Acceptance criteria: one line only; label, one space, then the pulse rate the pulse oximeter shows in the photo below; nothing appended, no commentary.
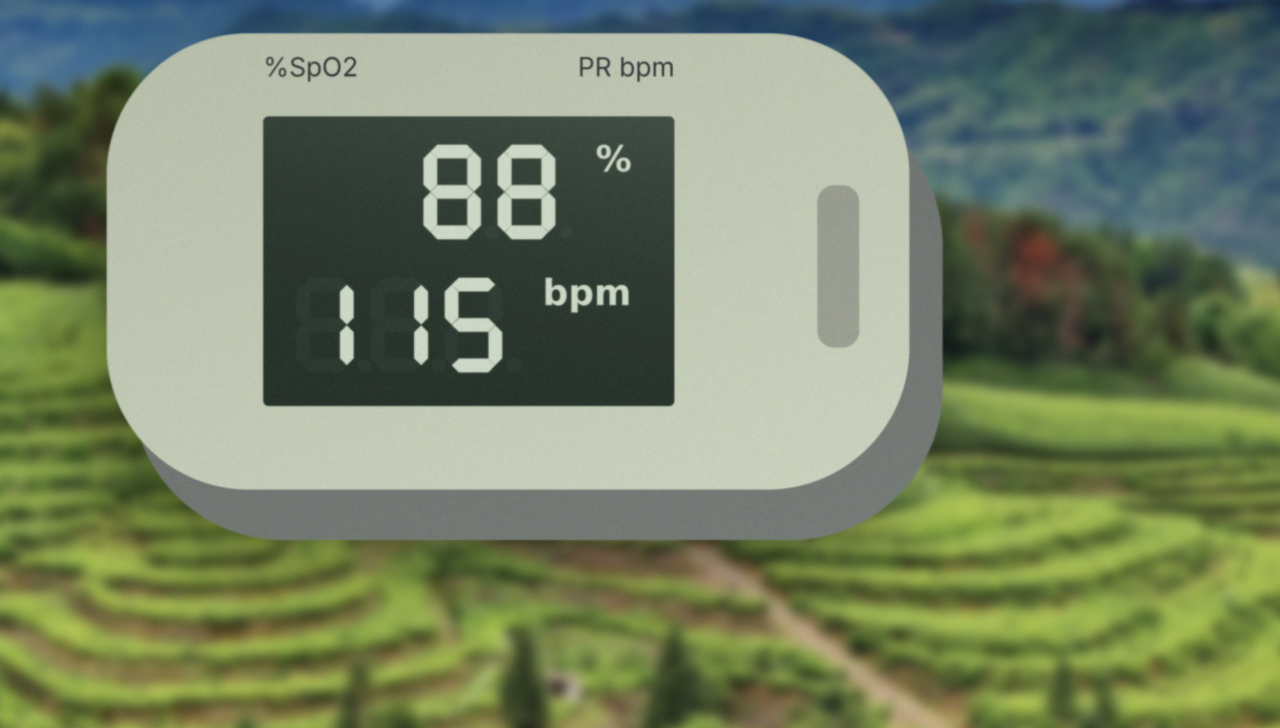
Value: 115 bpm
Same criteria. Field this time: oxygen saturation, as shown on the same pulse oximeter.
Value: 88 %
